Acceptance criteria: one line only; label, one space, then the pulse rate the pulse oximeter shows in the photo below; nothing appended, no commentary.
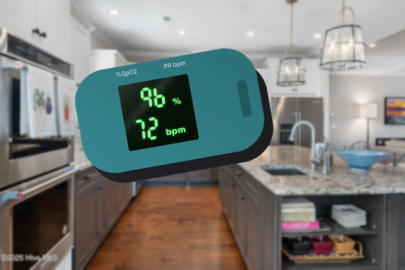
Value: 72 bpm
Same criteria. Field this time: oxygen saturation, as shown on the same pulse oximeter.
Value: 96 %
